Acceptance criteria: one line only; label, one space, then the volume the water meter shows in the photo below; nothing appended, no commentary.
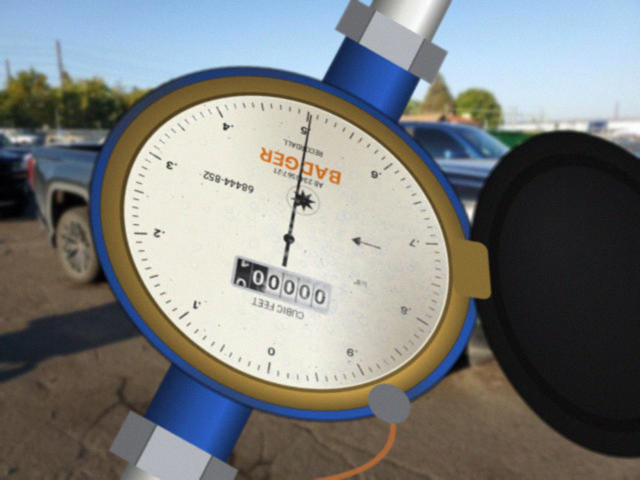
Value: 0.50 ft³
